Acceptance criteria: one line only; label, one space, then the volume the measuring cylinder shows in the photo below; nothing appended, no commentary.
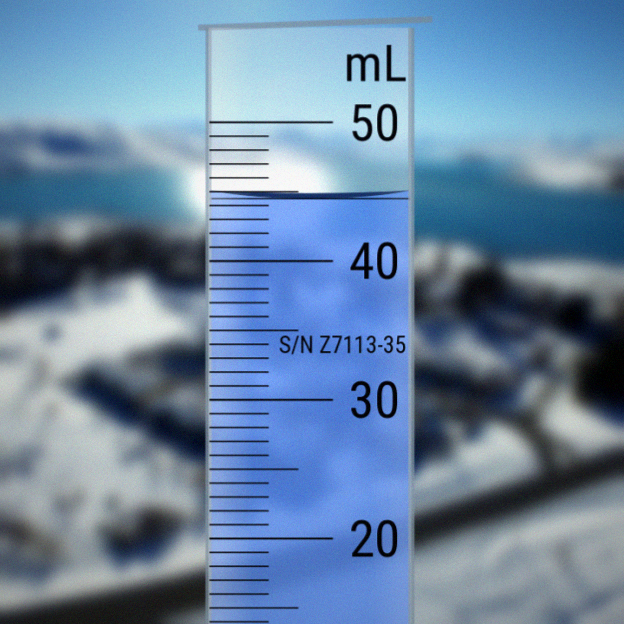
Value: 44.5 mL
